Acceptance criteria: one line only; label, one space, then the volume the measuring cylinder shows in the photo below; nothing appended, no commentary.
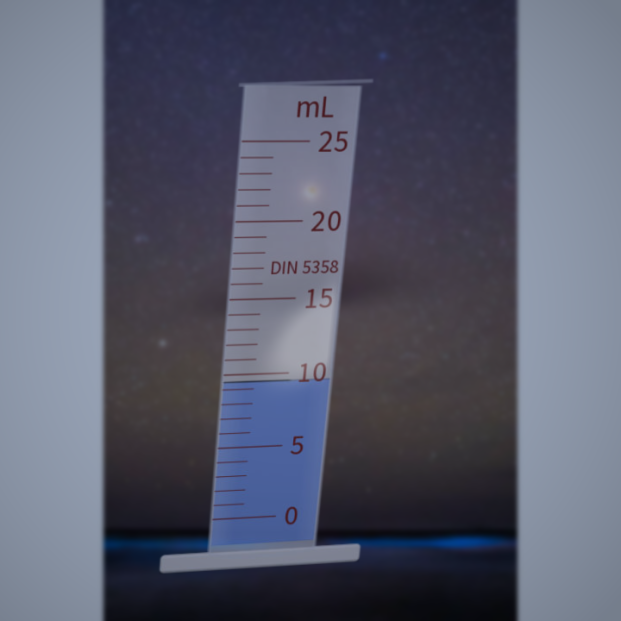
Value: 9.5 mL
